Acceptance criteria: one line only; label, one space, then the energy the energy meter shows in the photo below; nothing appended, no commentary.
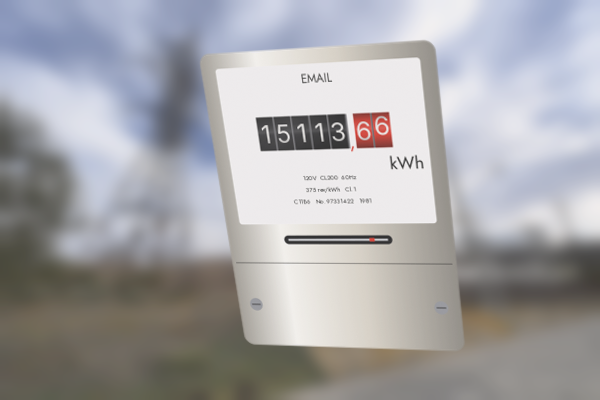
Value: 15113.66 kWh
